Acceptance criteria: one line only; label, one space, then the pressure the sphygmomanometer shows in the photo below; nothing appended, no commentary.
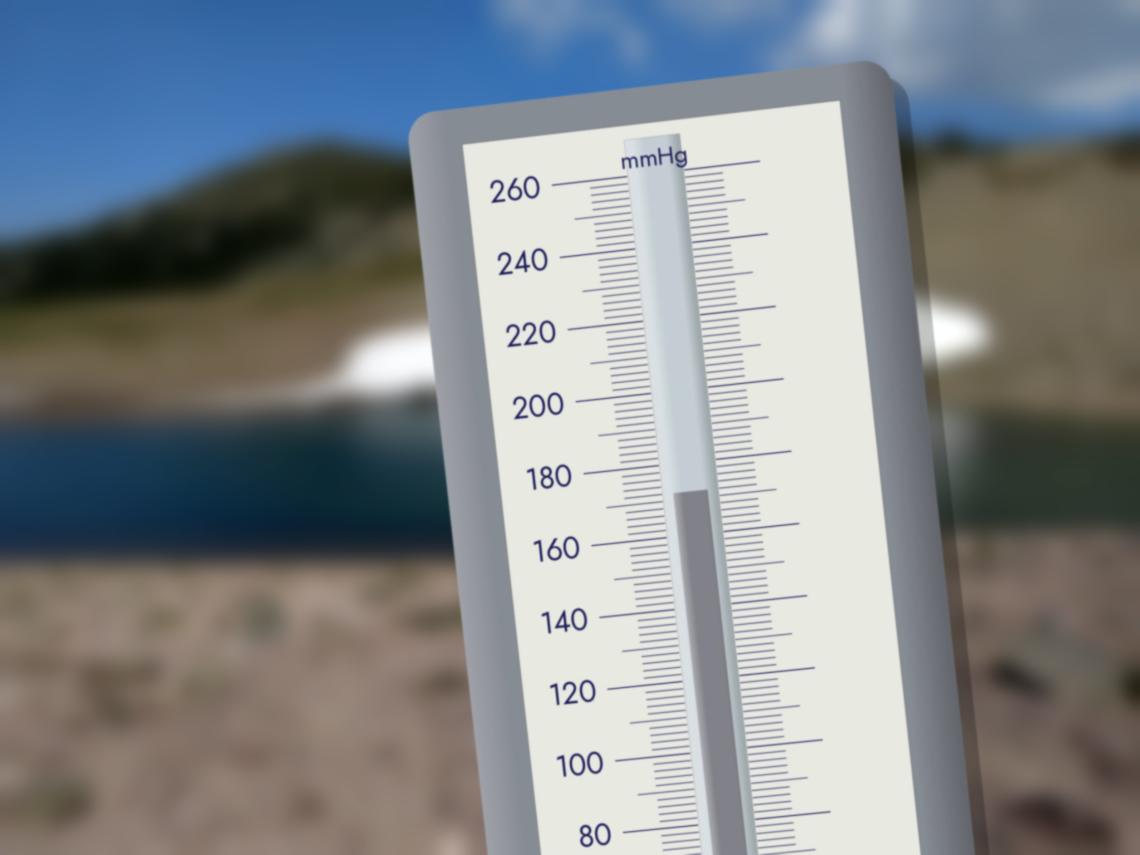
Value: 172 mmHg
